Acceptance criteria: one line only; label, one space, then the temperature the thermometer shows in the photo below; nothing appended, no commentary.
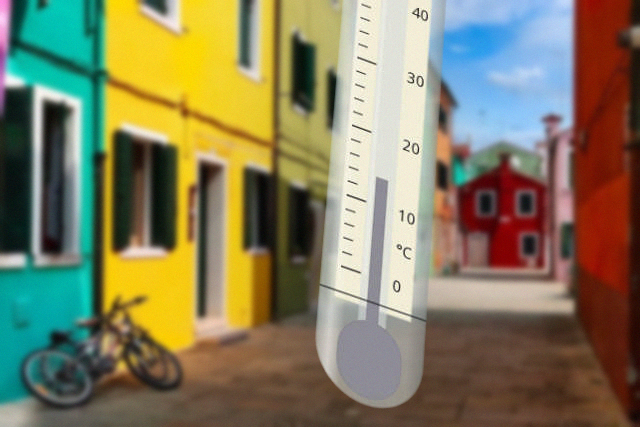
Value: 14 °C
